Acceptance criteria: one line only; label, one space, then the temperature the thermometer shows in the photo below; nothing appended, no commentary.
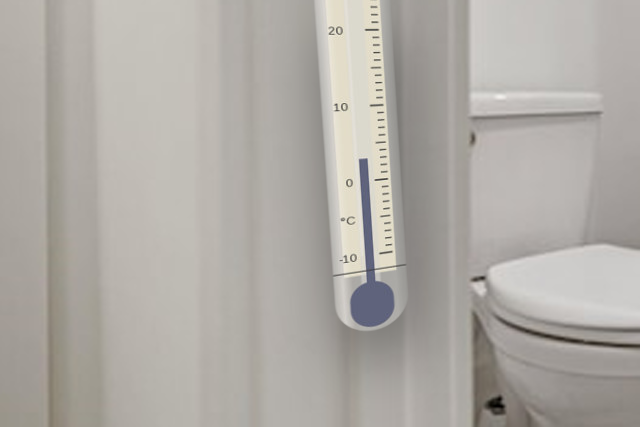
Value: 3 °C
